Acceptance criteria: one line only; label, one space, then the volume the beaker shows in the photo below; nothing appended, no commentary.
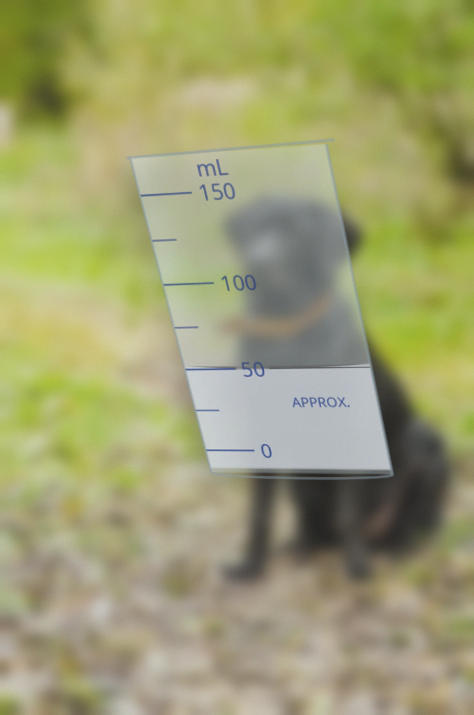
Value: 50 mL
